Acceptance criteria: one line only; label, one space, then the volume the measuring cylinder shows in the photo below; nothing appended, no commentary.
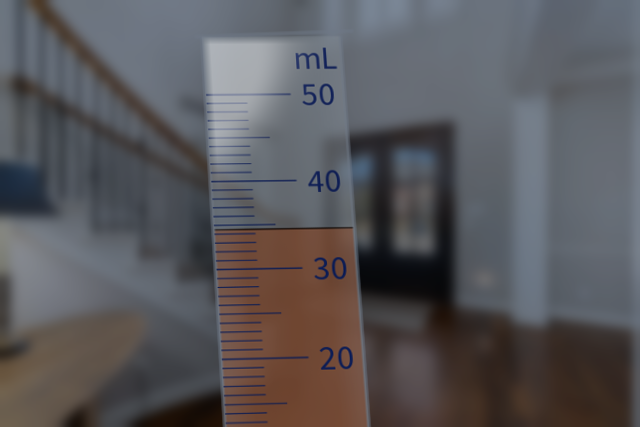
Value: 34.5 mL
